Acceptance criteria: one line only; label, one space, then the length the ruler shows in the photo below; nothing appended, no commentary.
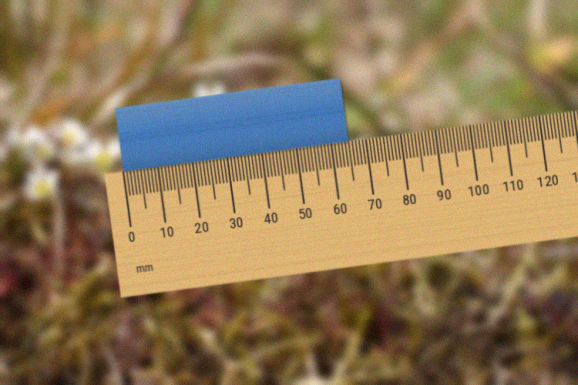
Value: 65 mm
